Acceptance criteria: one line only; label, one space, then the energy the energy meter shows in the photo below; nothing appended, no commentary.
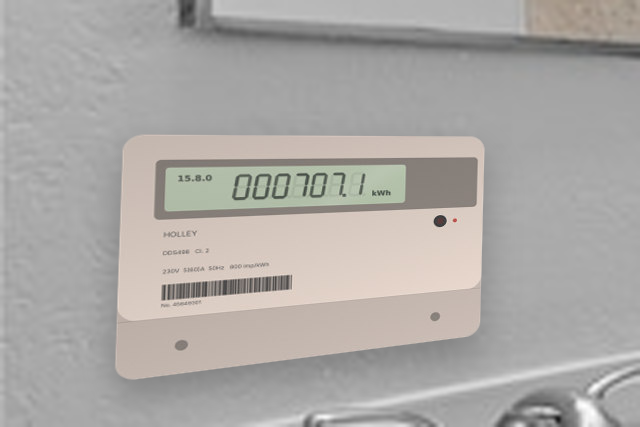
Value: 707.1 kWh
